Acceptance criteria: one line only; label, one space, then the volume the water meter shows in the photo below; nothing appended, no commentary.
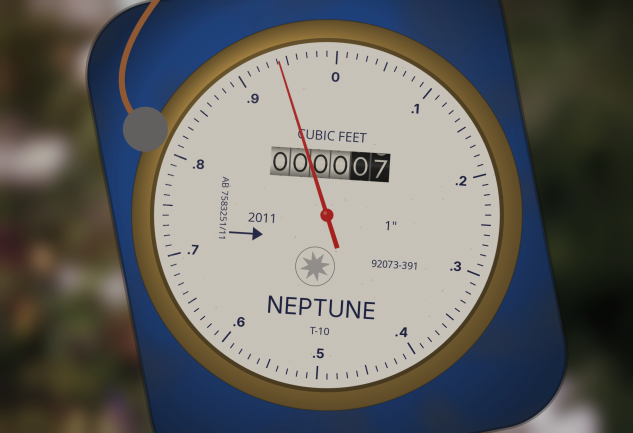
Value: 6.94 ft³
